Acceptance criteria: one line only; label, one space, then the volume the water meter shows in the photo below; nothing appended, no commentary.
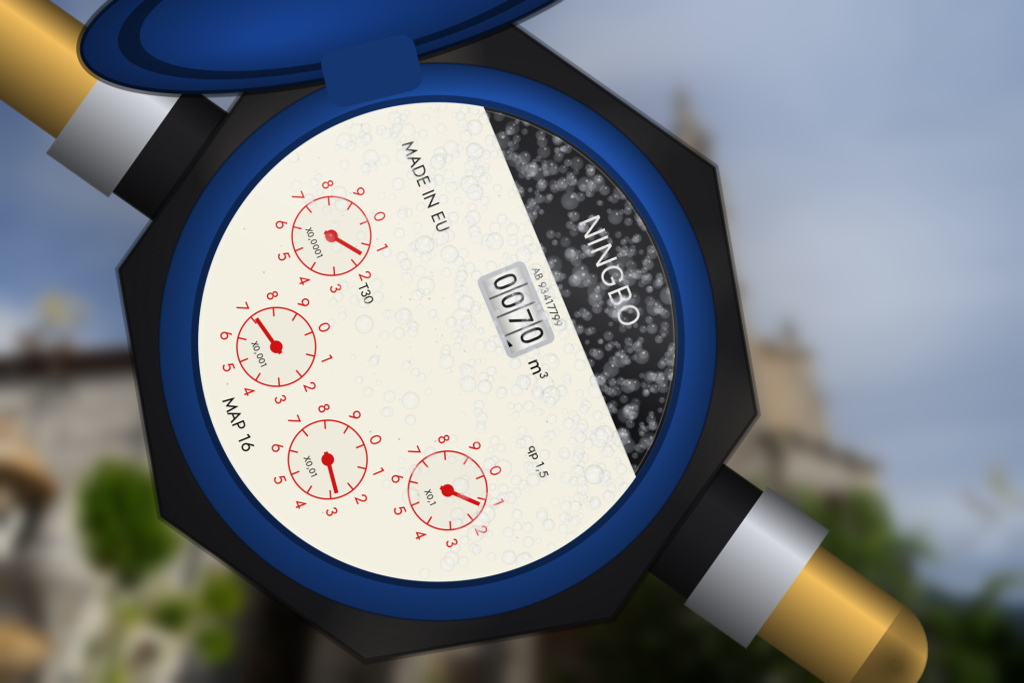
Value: 70.1271 m³
